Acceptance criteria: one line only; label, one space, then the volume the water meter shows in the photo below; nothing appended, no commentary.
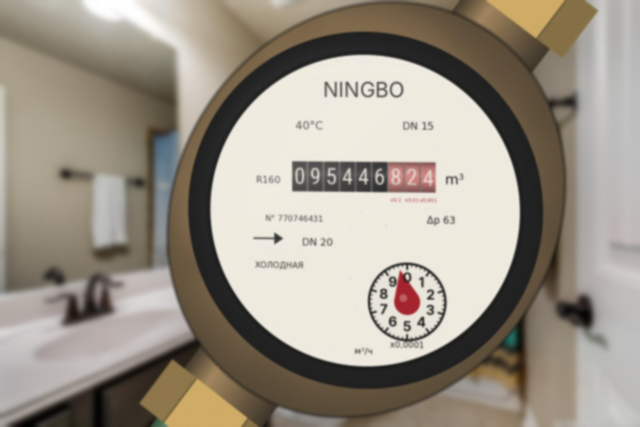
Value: 95446.8239 m³
